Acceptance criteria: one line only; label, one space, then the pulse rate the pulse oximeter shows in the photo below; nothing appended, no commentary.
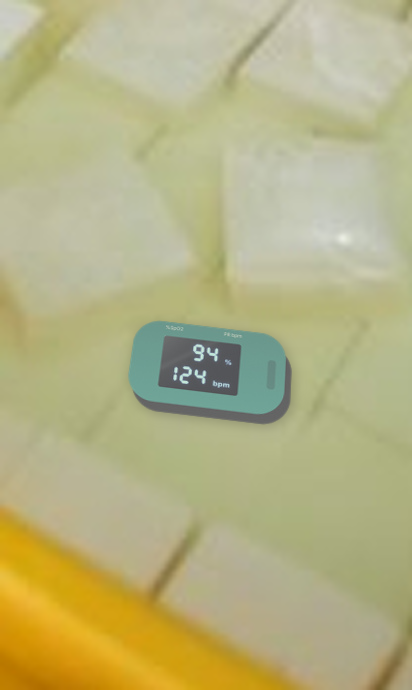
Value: 124 bpm
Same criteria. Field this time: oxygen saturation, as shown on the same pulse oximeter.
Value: 94 %
